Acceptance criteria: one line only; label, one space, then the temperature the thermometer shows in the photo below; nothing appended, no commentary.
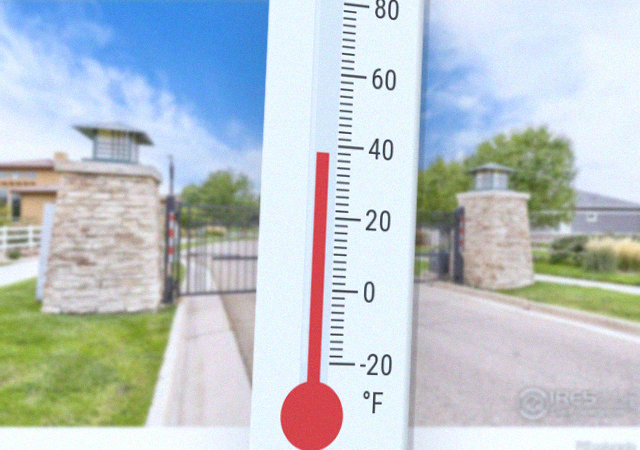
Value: 38 °F
